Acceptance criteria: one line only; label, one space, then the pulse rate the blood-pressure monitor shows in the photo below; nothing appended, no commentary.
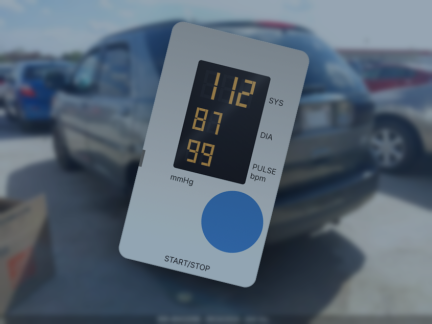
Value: 99 bpm
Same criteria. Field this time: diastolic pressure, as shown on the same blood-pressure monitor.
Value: 87 mmHg
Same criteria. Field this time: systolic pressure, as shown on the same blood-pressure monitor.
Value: 112 mmHg
